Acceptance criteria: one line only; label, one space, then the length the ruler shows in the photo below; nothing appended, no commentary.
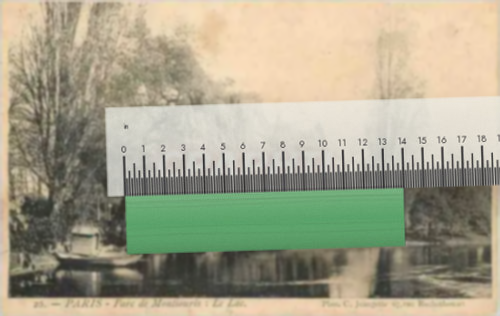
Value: 14 in
